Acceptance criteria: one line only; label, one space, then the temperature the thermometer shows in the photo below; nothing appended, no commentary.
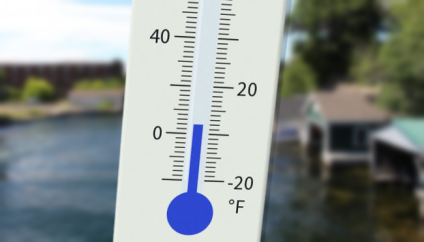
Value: 4 °F
